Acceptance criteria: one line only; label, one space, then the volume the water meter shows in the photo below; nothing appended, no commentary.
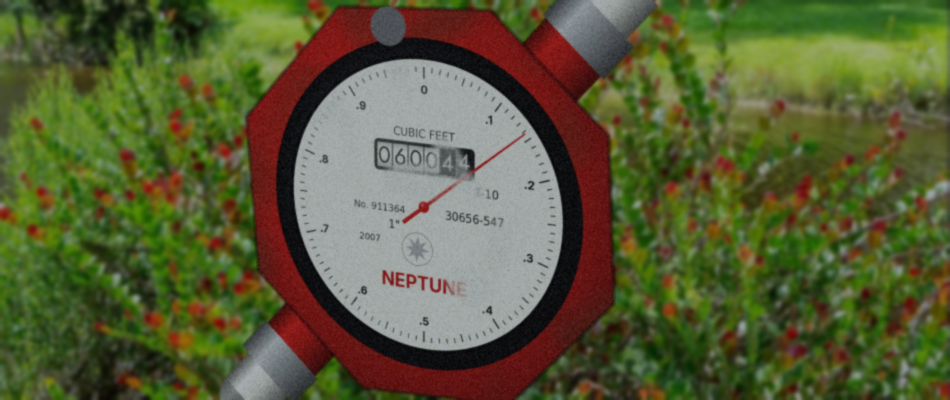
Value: 60044.14 ft³
